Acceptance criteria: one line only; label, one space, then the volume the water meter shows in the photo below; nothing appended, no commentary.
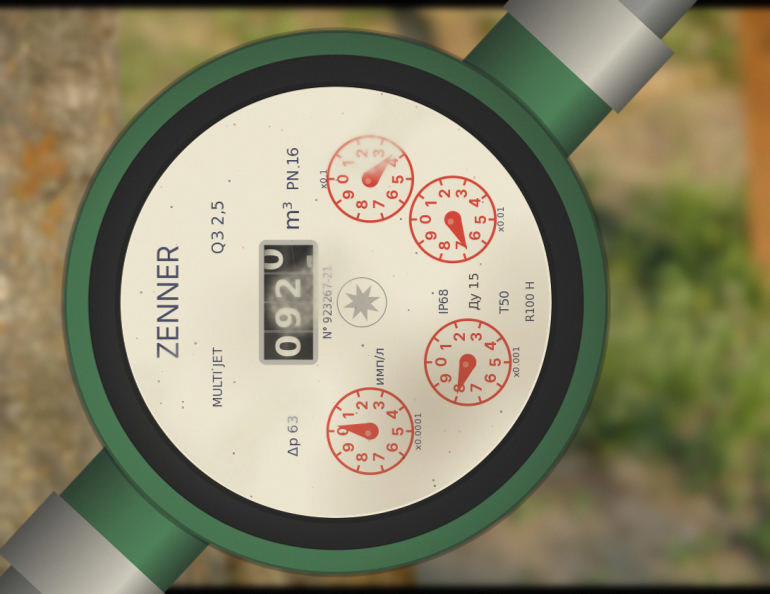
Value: 920.3680 m³
